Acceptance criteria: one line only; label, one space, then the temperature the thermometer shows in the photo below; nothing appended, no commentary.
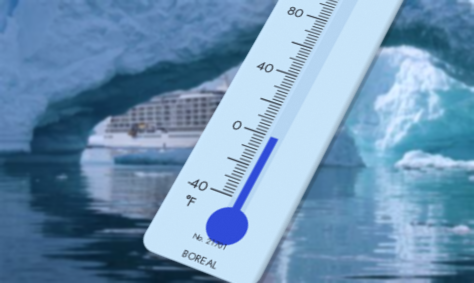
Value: 0 °F
